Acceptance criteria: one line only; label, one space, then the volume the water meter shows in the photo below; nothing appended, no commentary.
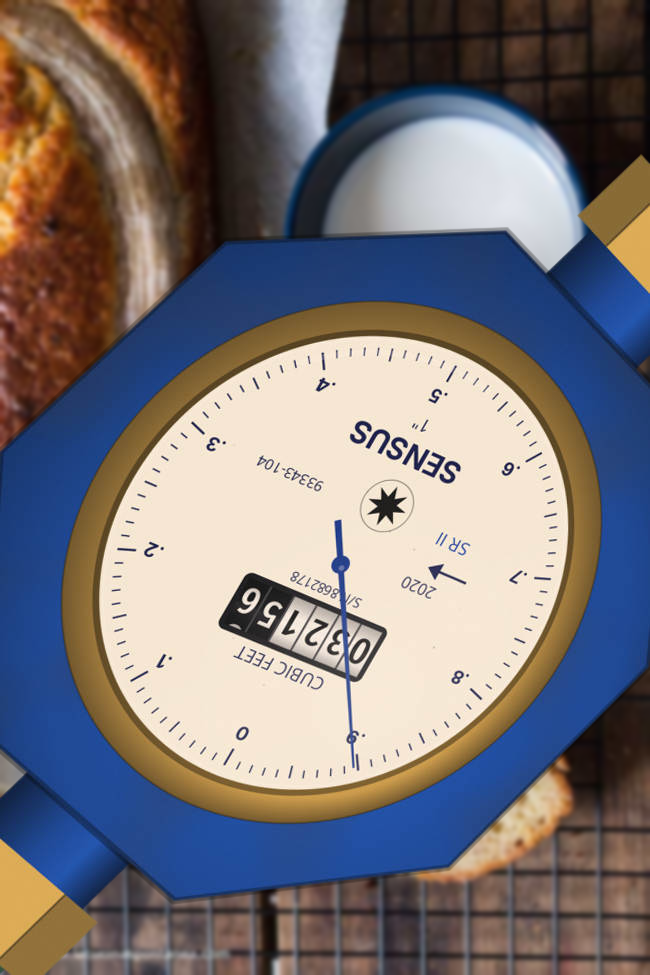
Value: 32155.90 ft³
